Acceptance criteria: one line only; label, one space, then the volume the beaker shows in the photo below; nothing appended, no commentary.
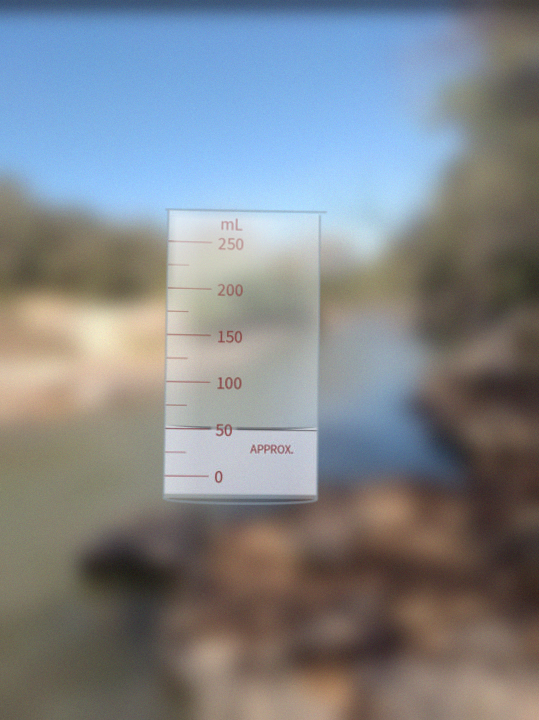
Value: 50 mL
